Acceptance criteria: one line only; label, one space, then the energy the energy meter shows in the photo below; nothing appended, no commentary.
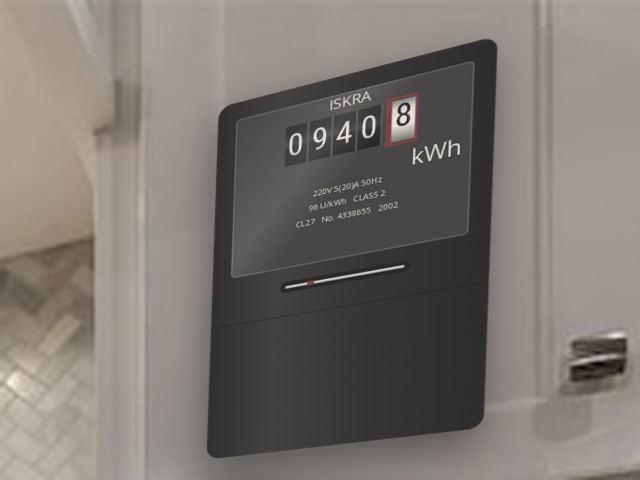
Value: 940.8 kWh
